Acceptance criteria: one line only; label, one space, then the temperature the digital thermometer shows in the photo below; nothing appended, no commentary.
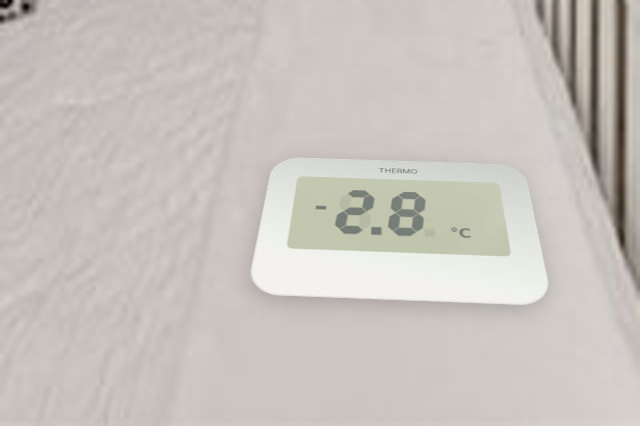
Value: -2.8 °C
